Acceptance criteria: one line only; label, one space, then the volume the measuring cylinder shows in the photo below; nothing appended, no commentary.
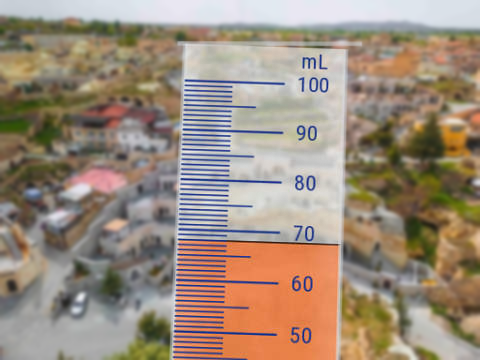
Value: 68 mL
